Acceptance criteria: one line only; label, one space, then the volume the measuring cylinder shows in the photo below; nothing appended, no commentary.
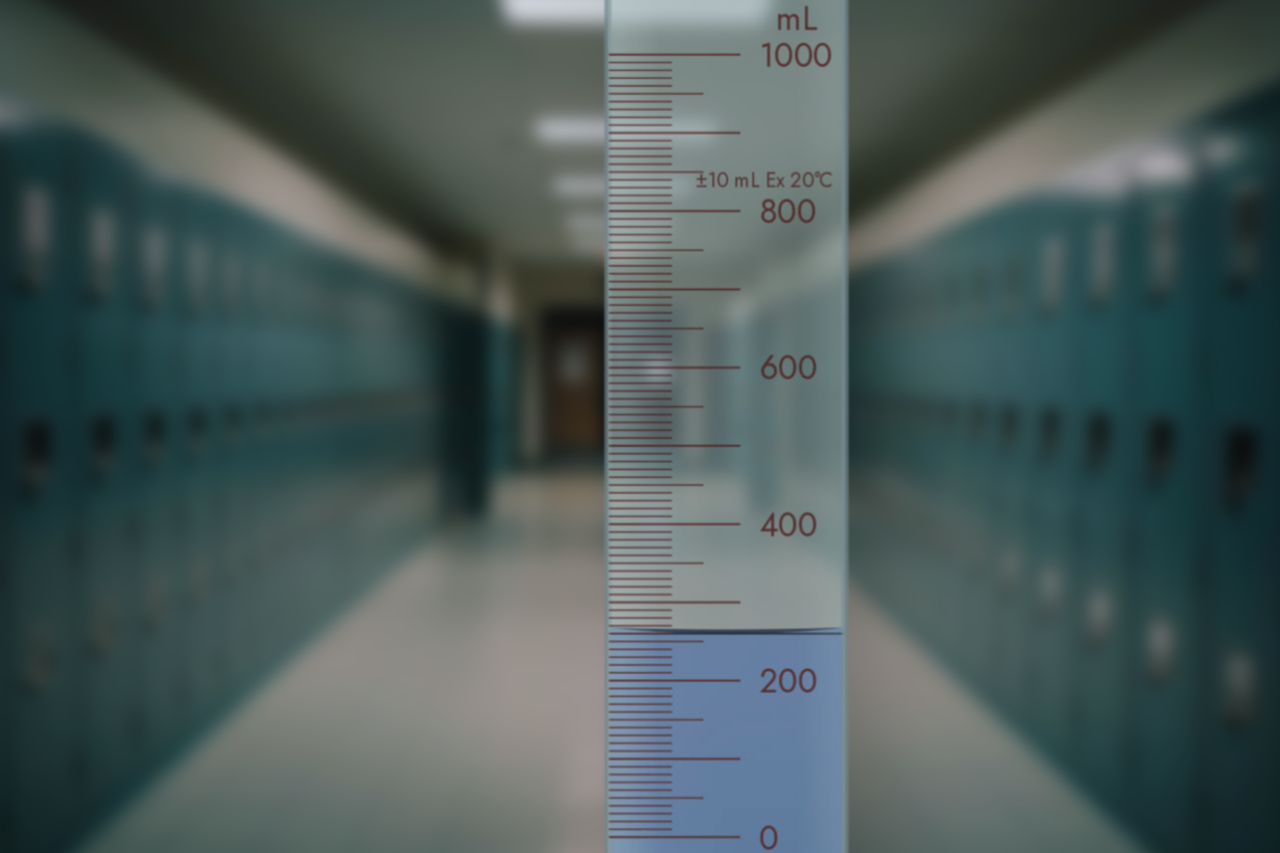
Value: 260 mL
